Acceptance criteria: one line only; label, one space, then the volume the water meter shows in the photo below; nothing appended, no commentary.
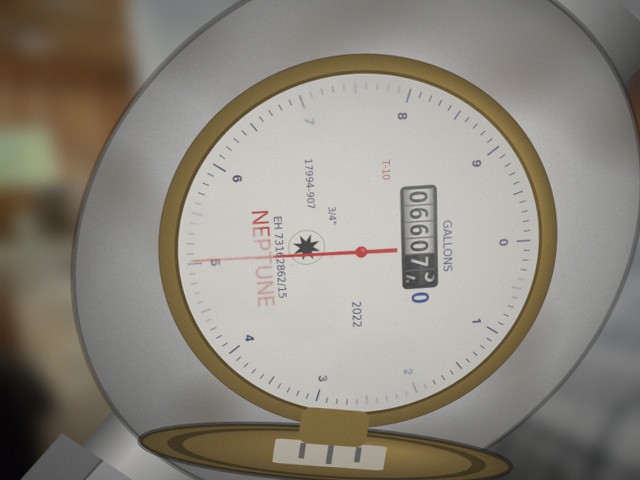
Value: 660735.0 gal
